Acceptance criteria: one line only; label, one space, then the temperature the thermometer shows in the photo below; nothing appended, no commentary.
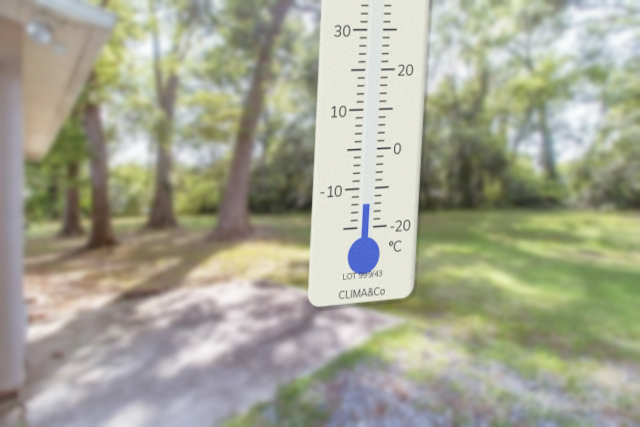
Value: -14 °C
